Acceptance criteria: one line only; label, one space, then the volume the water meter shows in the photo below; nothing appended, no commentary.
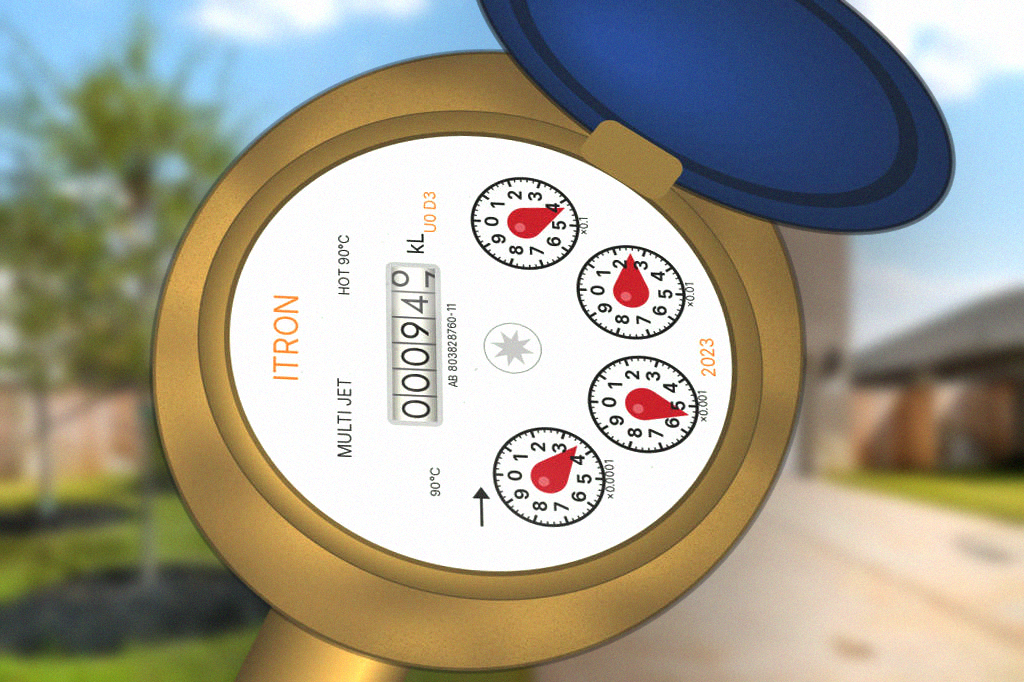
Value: 946.4253 kL
